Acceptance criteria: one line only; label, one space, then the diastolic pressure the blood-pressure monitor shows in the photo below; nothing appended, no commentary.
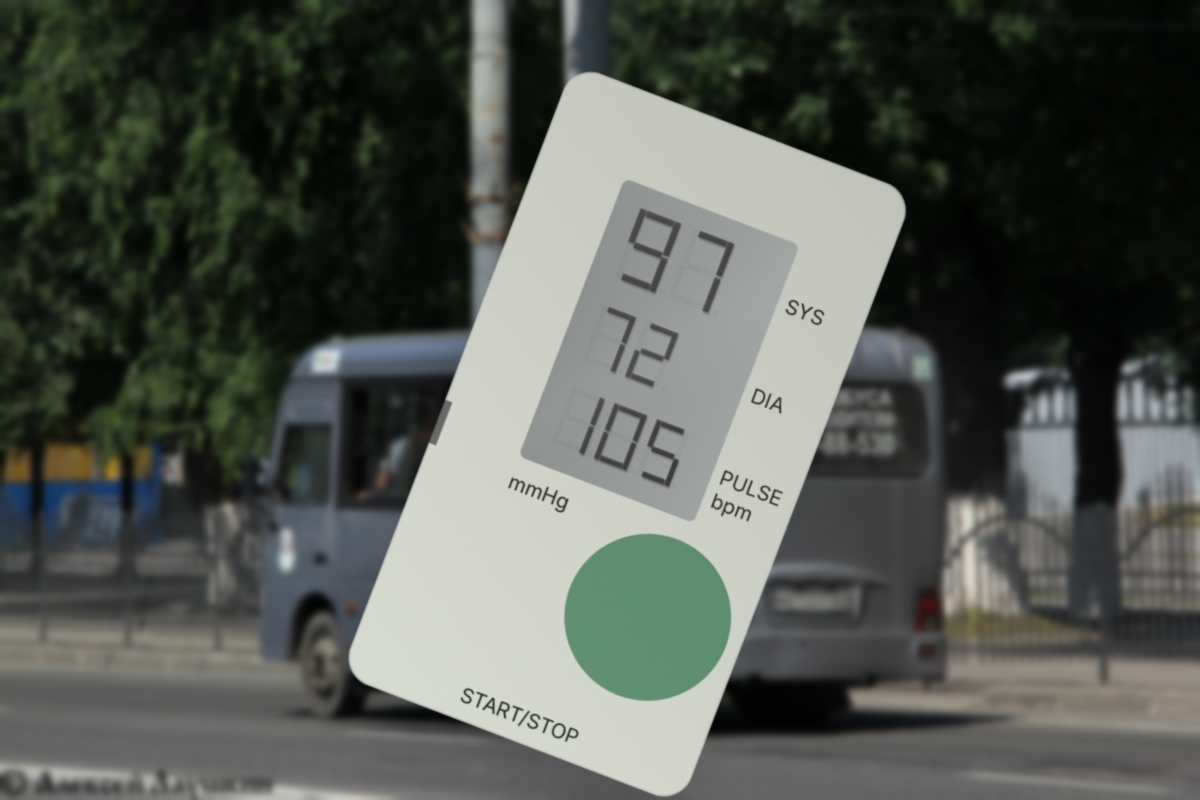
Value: 72 mmHg
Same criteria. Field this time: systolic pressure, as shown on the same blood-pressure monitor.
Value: 97 mmHg
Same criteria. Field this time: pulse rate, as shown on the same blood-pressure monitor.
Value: 105 bpm
